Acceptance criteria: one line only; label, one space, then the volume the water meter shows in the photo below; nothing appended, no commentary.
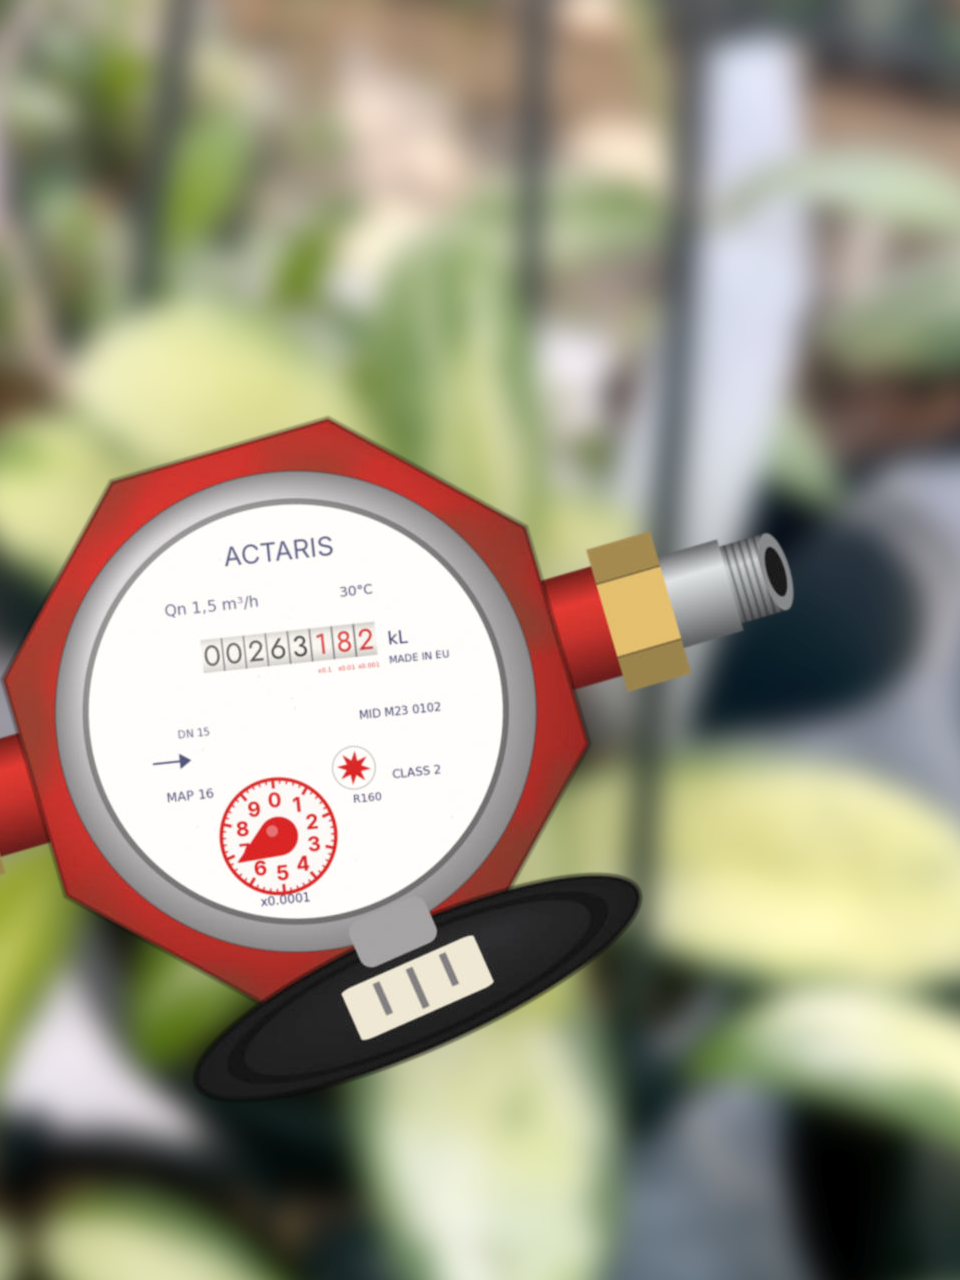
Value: 263.1826 kL
